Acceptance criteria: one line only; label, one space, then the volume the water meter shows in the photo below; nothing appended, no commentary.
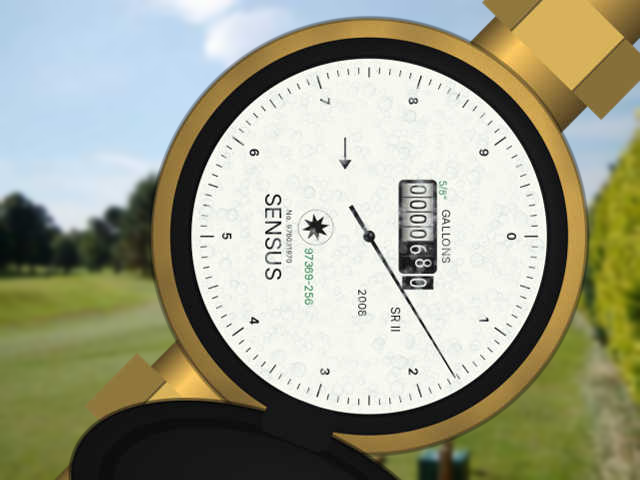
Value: 681.6 gal
